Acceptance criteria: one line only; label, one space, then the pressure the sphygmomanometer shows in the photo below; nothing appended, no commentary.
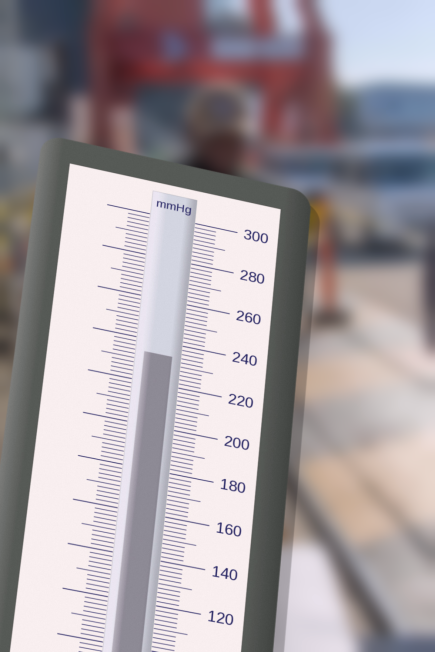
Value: 234 mmHg
